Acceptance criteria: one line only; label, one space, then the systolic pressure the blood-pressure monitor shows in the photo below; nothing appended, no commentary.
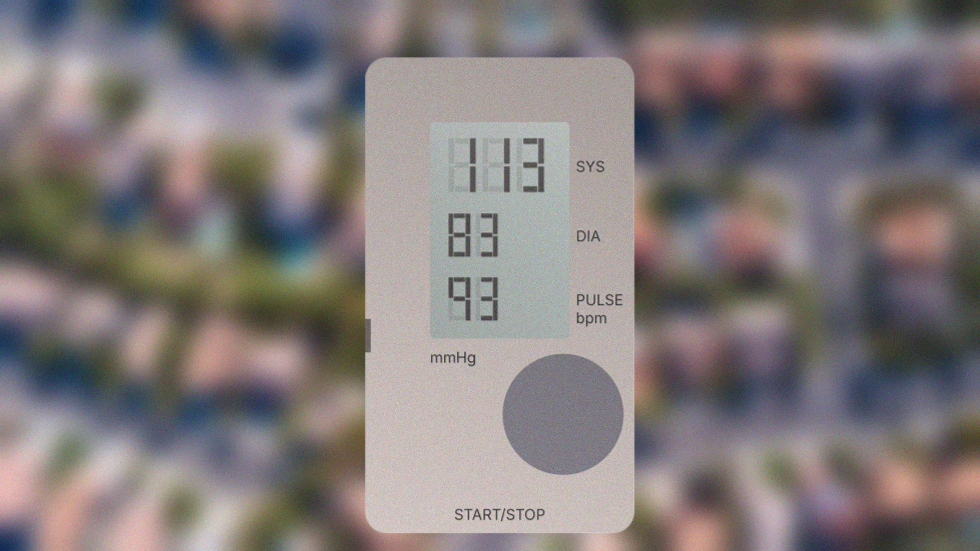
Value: 113 mmHg
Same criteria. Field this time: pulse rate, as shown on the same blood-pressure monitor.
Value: 93 bpm
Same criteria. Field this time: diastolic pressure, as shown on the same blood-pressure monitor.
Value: 83 mmHg
